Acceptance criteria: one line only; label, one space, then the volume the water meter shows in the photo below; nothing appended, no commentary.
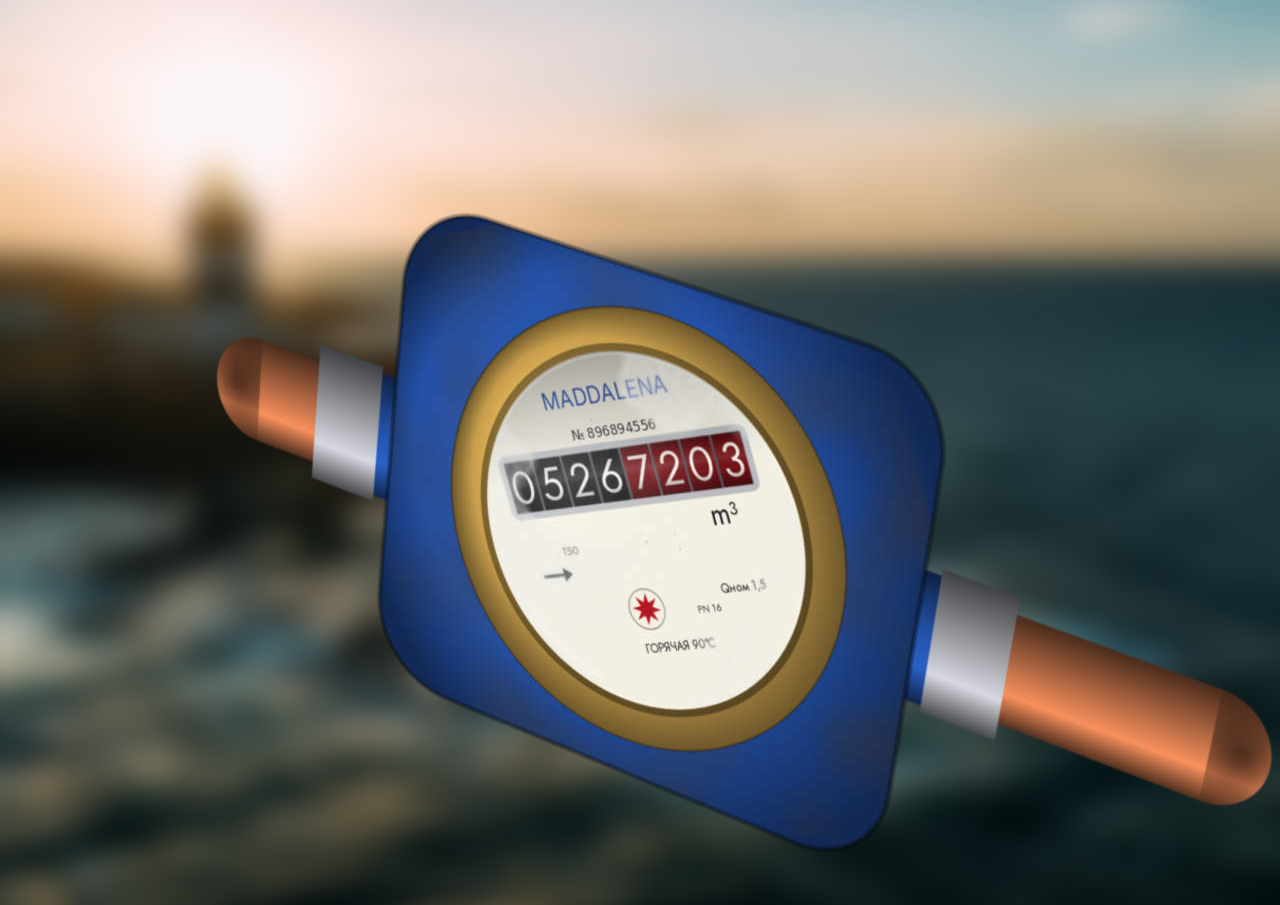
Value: 526.7203 m³
